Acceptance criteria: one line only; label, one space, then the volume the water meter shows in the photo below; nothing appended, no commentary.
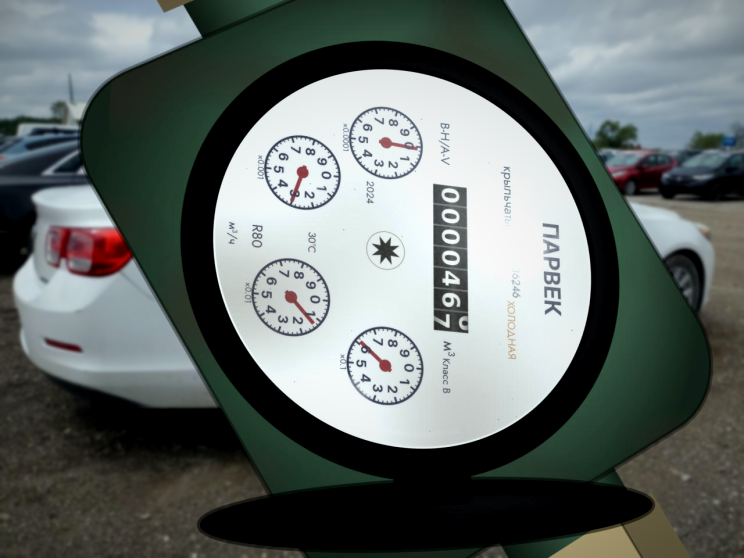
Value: 466.6130 m³
